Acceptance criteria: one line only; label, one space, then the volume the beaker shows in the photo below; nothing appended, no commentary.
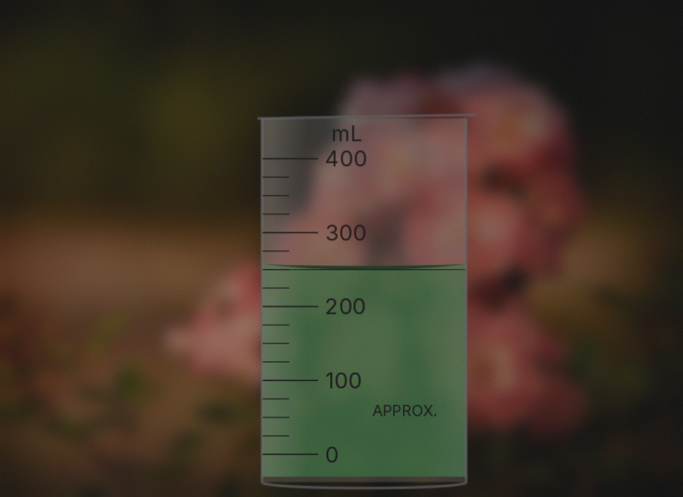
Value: 250 mL
